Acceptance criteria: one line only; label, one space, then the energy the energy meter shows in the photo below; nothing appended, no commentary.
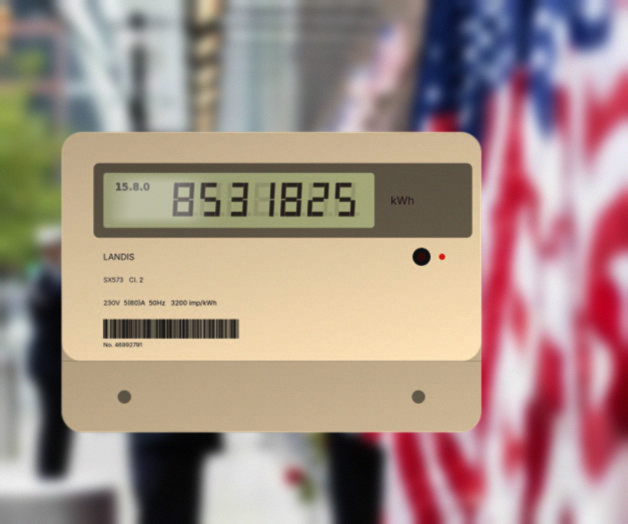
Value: 8531825 kWh
